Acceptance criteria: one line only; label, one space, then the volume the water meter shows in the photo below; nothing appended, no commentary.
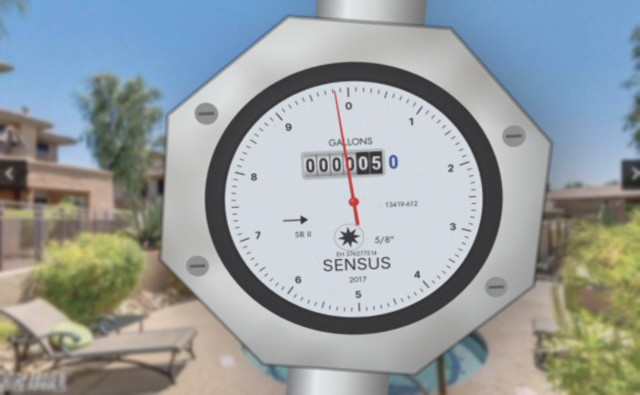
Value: 49.8 gal
